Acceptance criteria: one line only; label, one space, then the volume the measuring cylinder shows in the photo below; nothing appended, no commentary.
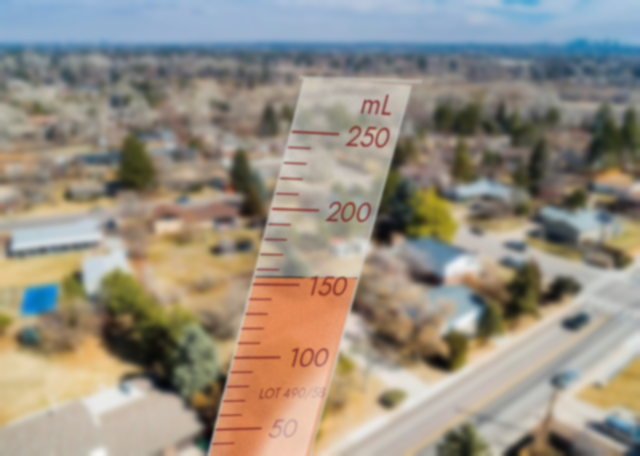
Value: 155 mL
